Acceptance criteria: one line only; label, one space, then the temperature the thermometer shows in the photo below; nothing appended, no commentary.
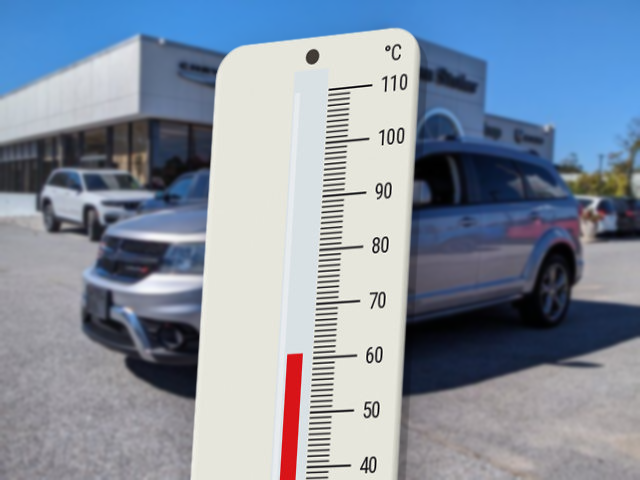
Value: 61 °C
